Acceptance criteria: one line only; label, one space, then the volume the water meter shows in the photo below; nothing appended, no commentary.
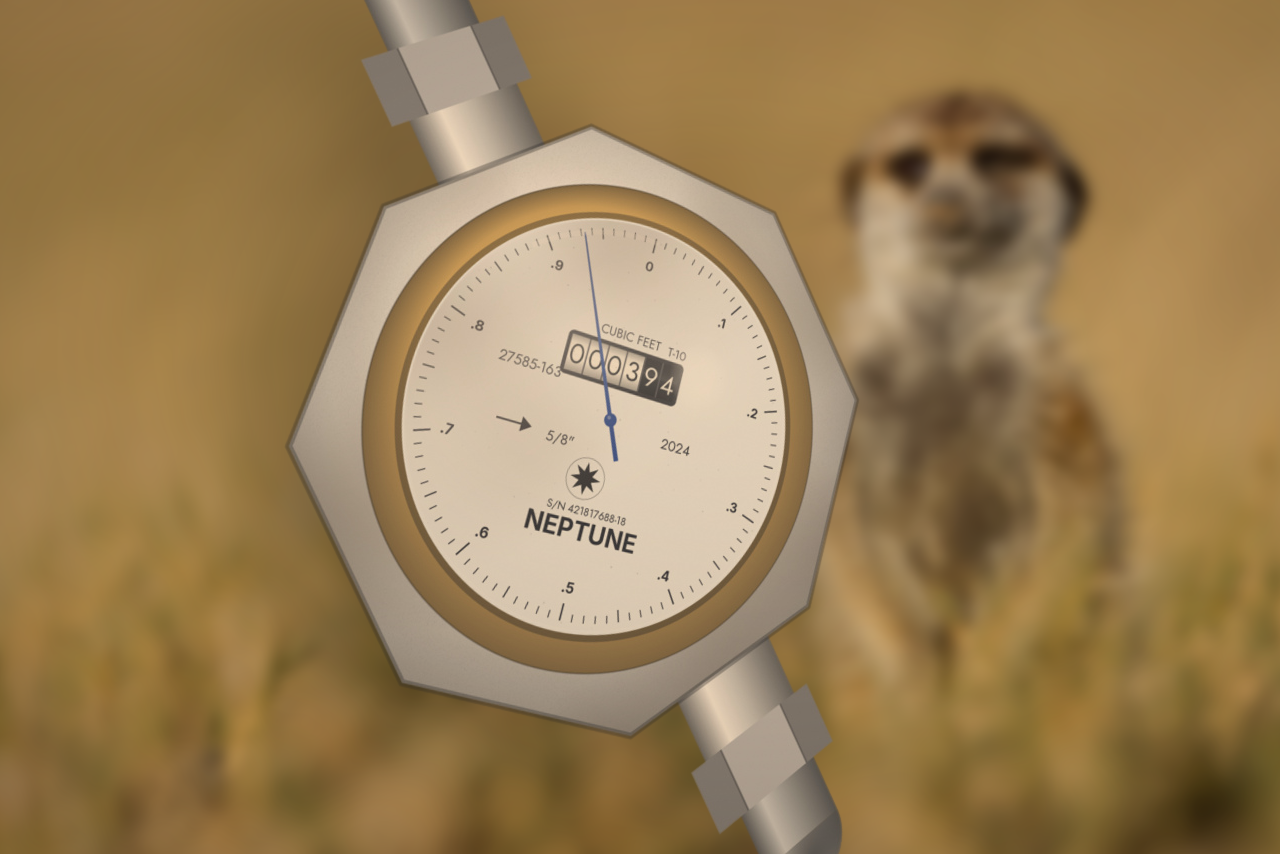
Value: 393.93 ft³
